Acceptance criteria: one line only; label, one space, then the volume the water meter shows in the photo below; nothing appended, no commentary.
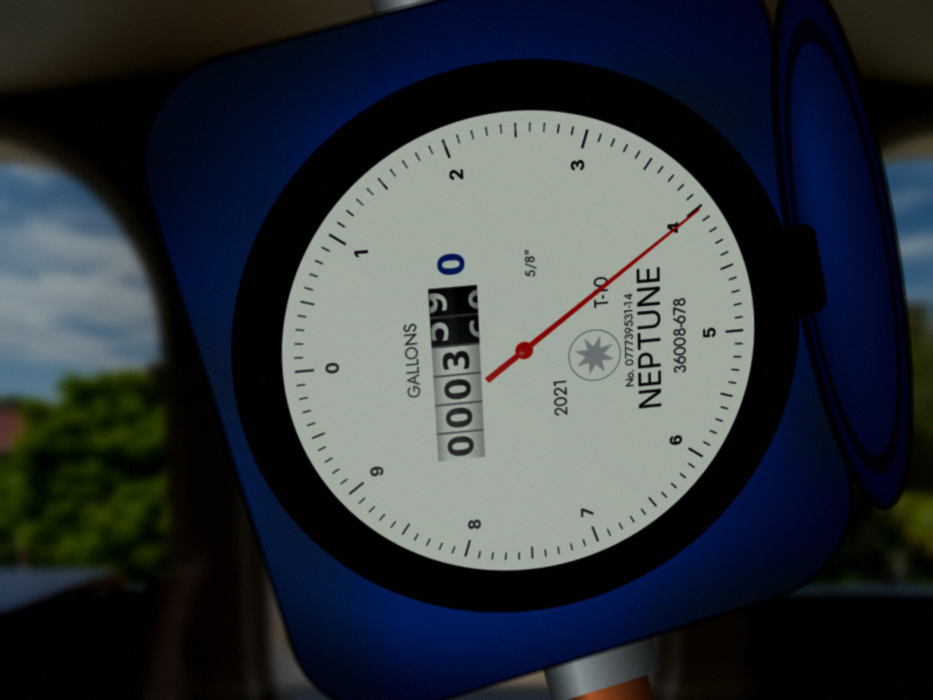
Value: 3594.0 gal
